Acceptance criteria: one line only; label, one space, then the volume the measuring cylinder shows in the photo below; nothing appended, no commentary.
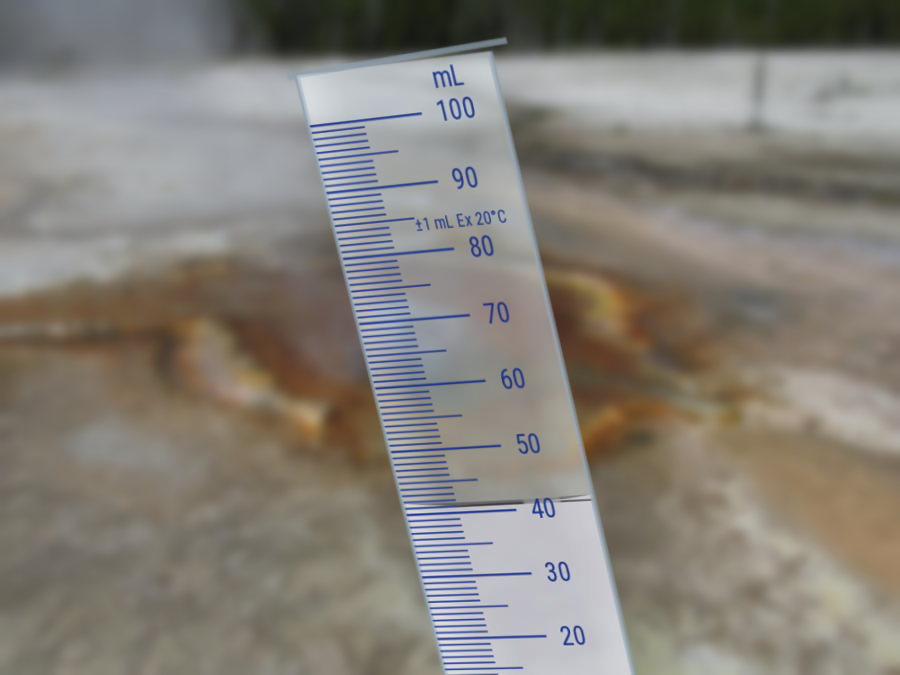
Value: 41 mL
